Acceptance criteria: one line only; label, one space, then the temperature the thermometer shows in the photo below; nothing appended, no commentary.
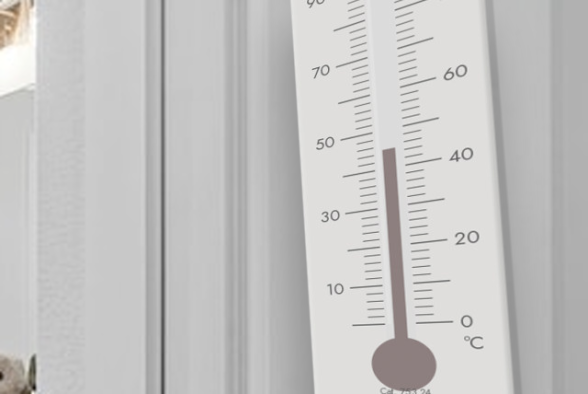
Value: 45 °C
